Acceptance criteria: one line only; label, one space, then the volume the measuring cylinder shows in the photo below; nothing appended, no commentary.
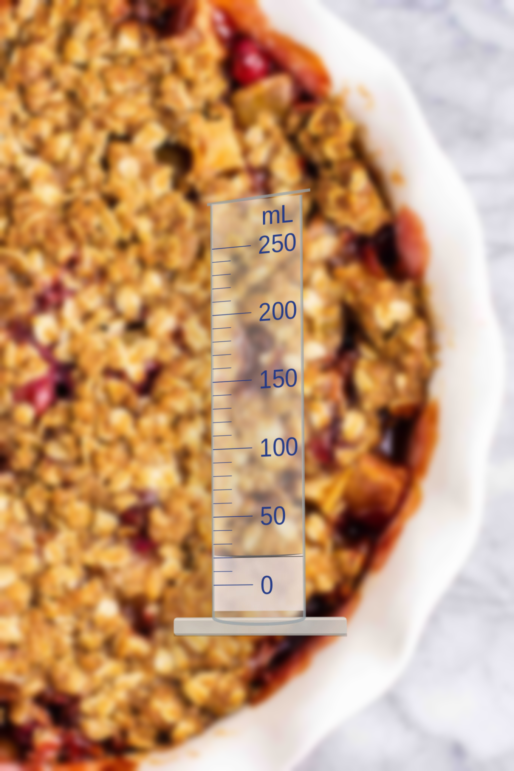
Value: 20 mL
